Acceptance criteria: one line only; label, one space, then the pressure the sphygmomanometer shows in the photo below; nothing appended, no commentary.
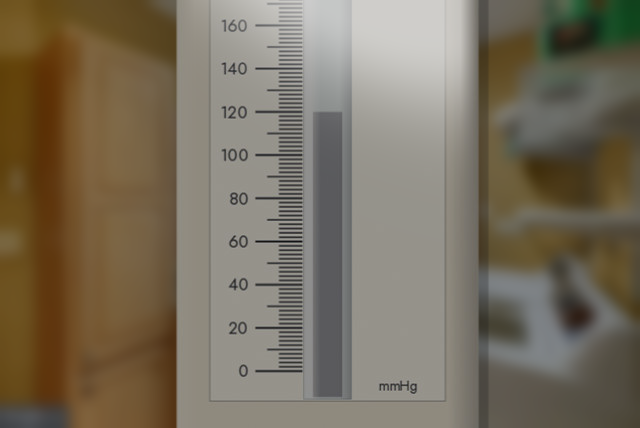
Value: 120 mmHg
